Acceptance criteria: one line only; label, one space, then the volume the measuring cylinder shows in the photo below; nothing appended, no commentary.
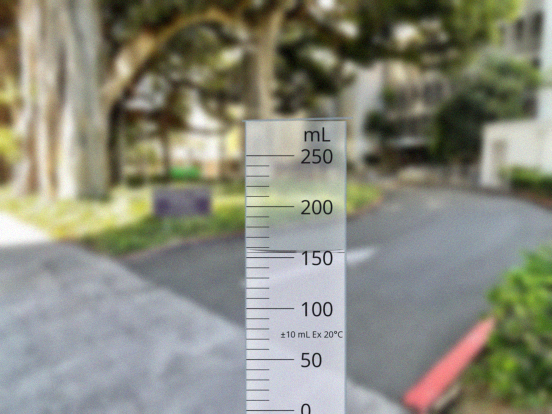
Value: 155 mL
